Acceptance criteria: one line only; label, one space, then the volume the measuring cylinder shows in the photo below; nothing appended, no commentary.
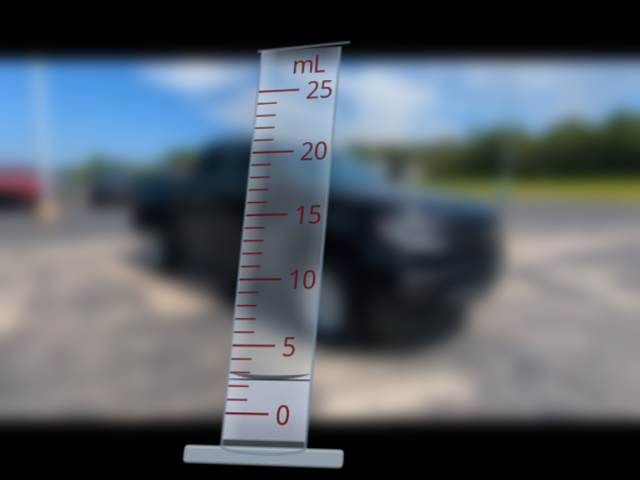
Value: 2.5 mL
